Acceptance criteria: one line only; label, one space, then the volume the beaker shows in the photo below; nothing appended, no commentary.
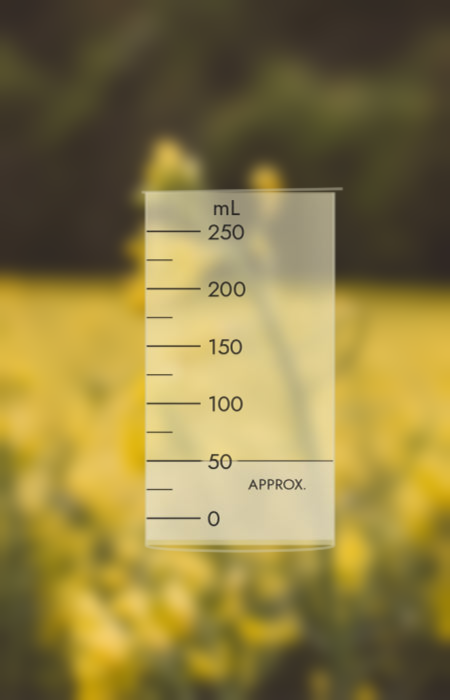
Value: 50 mL
